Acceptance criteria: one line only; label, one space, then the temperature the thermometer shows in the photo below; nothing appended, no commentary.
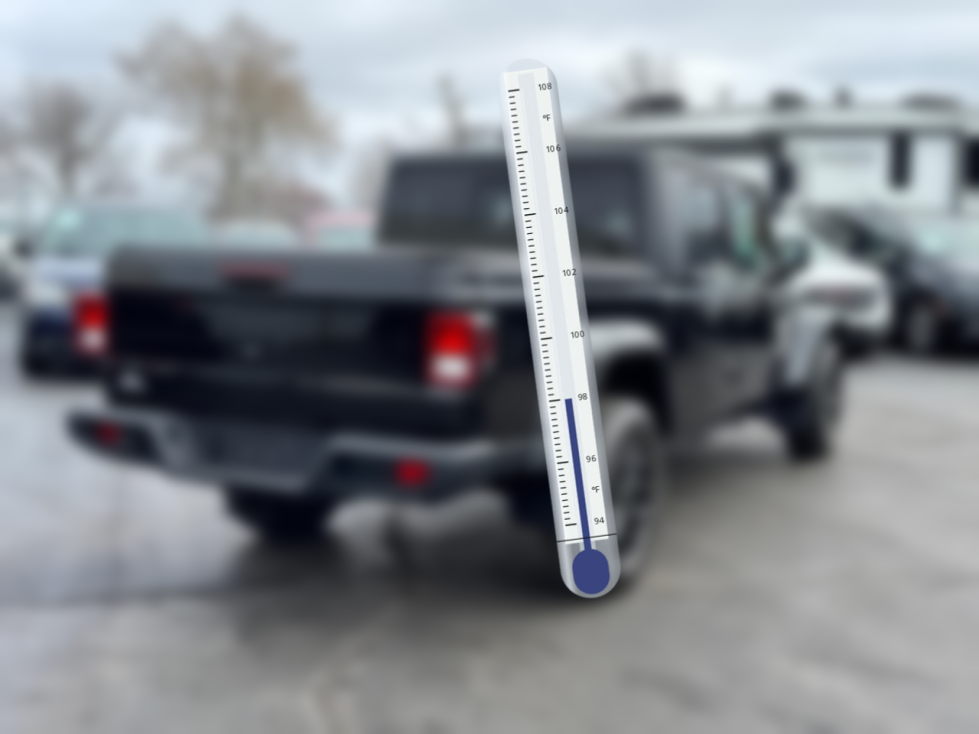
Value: 98 °F
